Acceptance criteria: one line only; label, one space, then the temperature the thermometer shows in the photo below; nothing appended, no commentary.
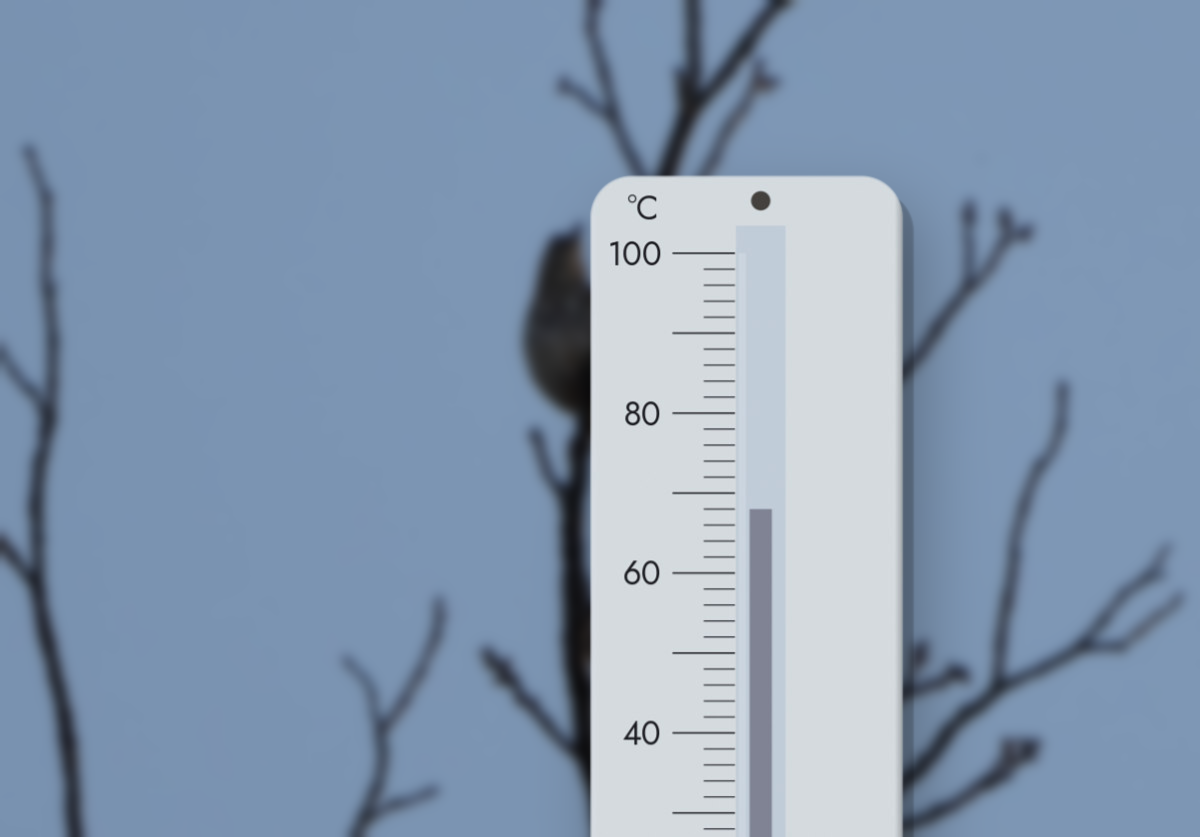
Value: 68 °C
